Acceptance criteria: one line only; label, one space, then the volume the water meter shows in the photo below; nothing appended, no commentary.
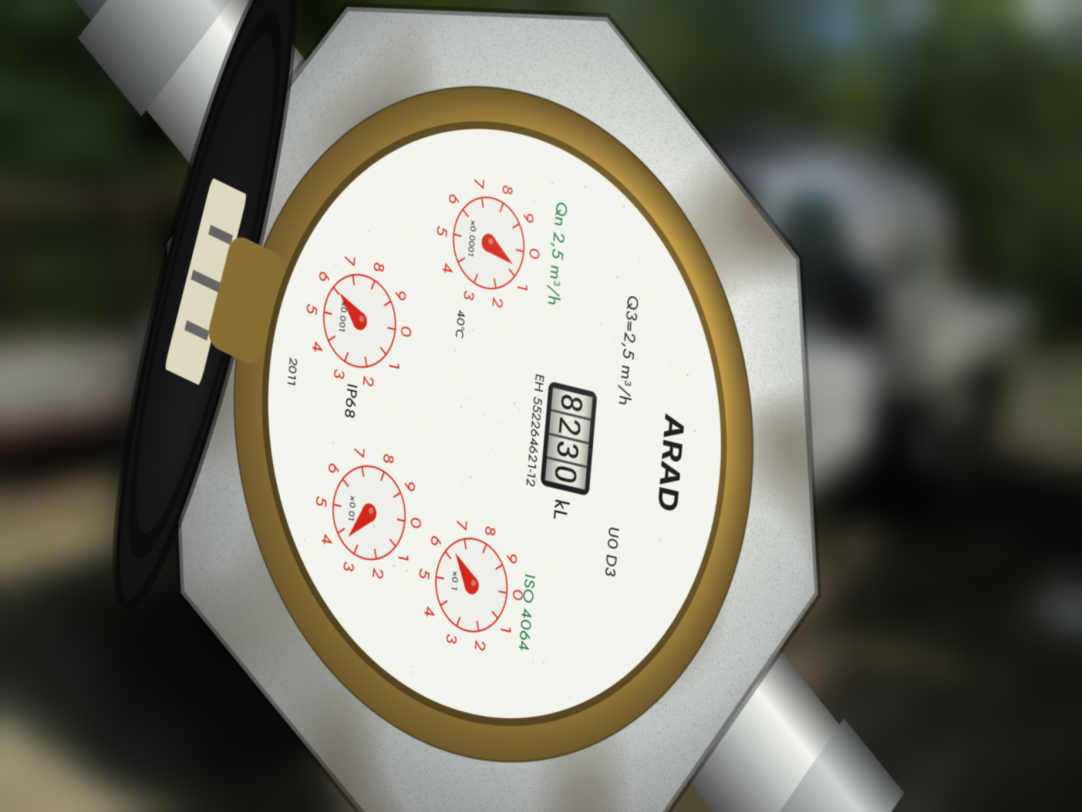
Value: 8230.6360 kL
